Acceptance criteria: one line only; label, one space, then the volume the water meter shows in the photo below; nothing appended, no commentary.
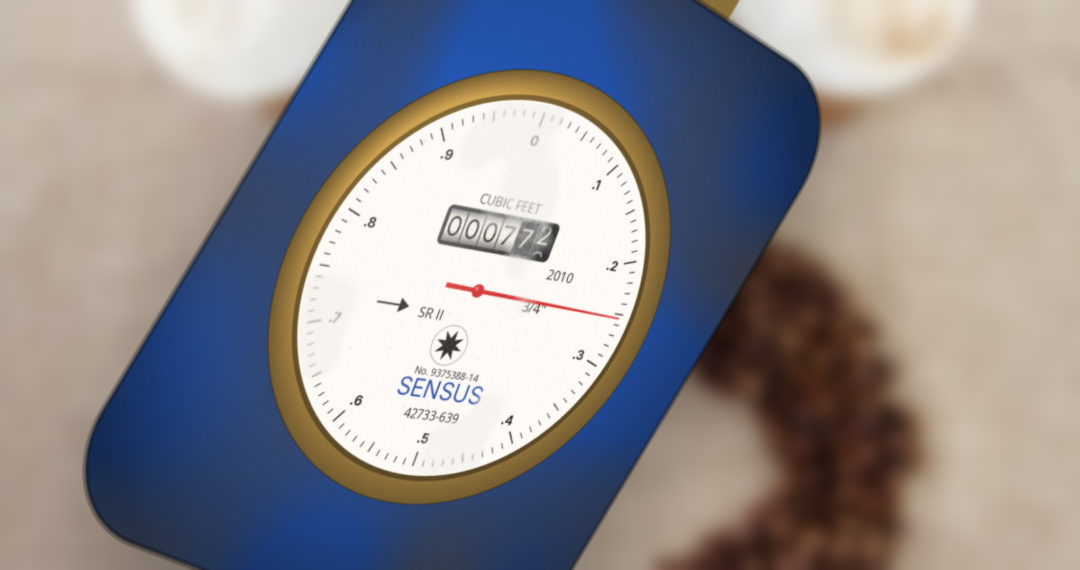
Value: 772.25 ft³
